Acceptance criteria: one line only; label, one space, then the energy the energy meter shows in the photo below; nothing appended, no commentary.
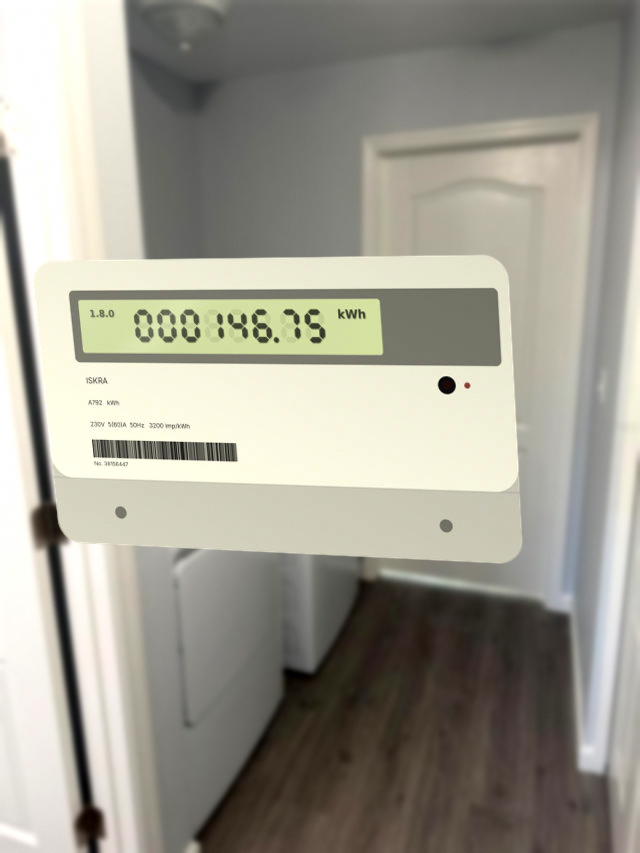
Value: 146.75 kWh
